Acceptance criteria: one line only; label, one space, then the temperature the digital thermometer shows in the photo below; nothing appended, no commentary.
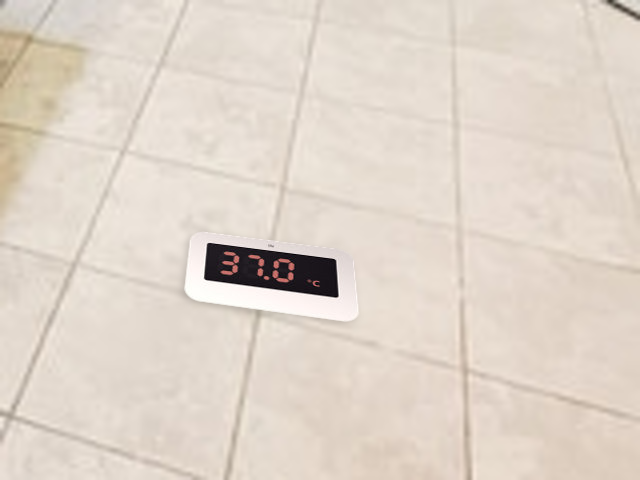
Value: 37.0 °C
